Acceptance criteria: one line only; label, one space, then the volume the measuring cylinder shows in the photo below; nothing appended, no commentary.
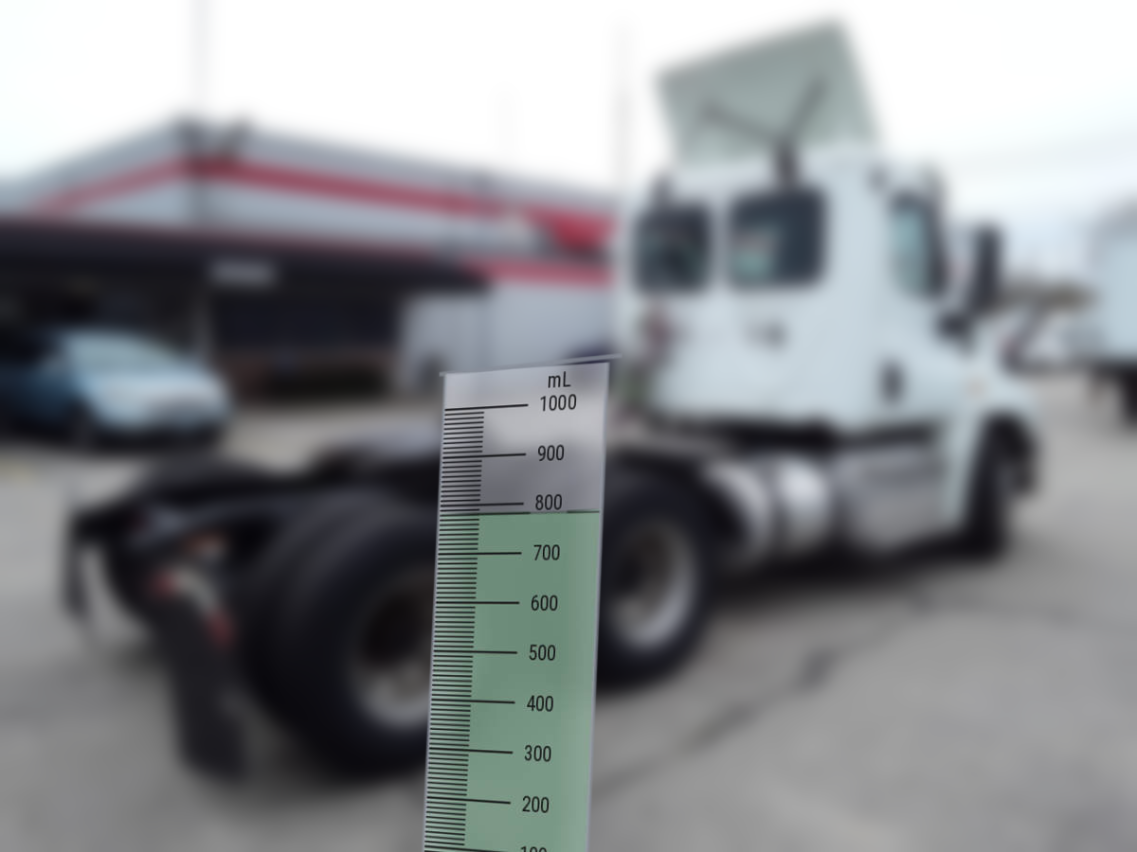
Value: 780 mL
